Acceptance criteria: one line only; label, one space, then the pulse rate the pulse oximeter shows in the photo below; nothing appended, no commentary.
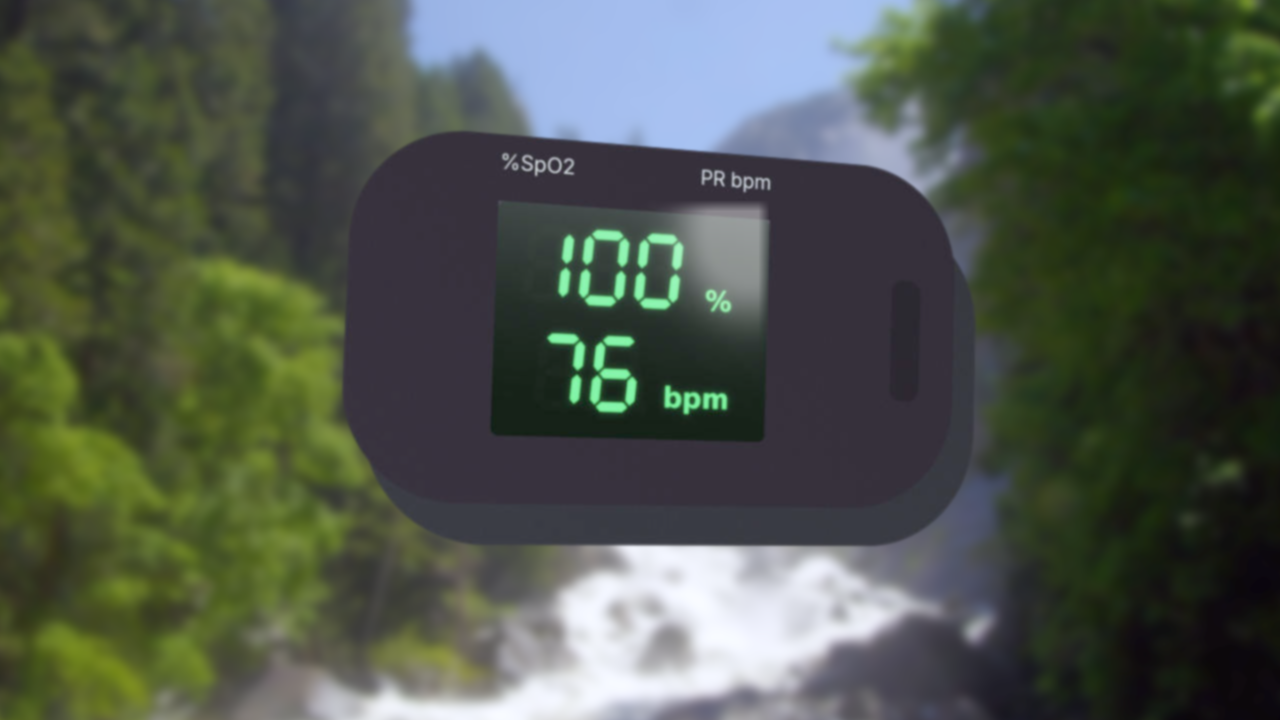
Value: 76 bpm
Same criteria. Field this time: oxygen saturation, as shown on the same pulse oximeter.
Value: 100 %
